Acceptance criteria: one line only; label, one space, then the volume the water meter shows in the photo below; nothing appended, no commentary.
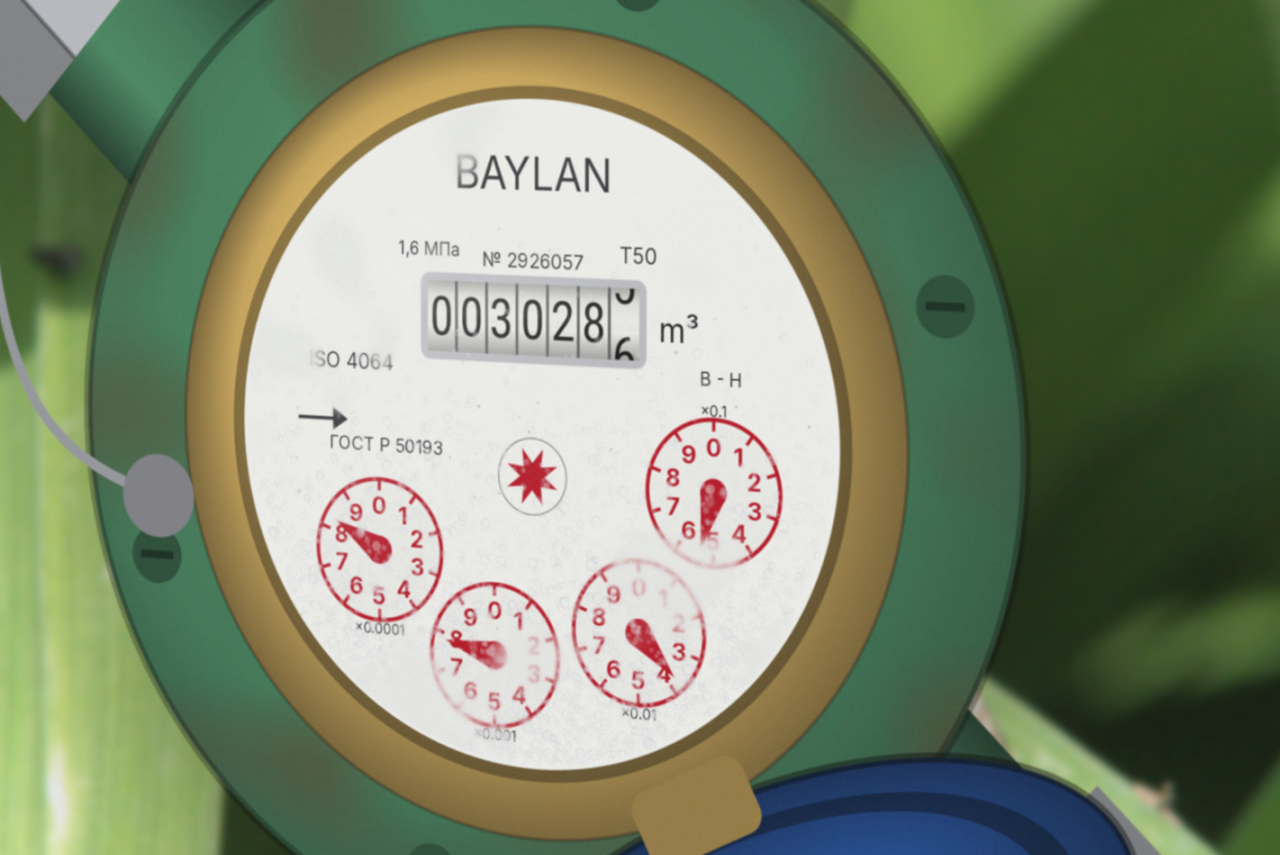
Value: 30285.5378 m³
